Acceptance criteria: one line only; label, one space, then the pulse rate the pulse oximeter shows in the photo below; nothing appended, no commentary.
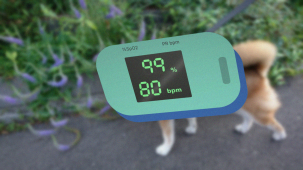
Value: 80 bpm
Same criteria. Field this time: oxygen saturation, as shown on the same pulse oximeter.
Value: 99 %
